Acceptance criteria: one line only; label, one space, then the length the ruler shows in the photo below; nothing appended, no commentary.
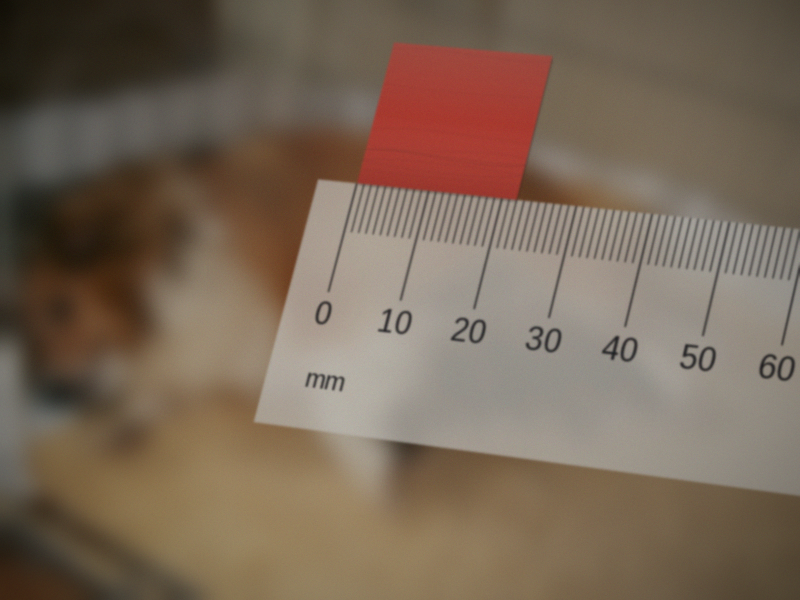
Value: 22 mm
